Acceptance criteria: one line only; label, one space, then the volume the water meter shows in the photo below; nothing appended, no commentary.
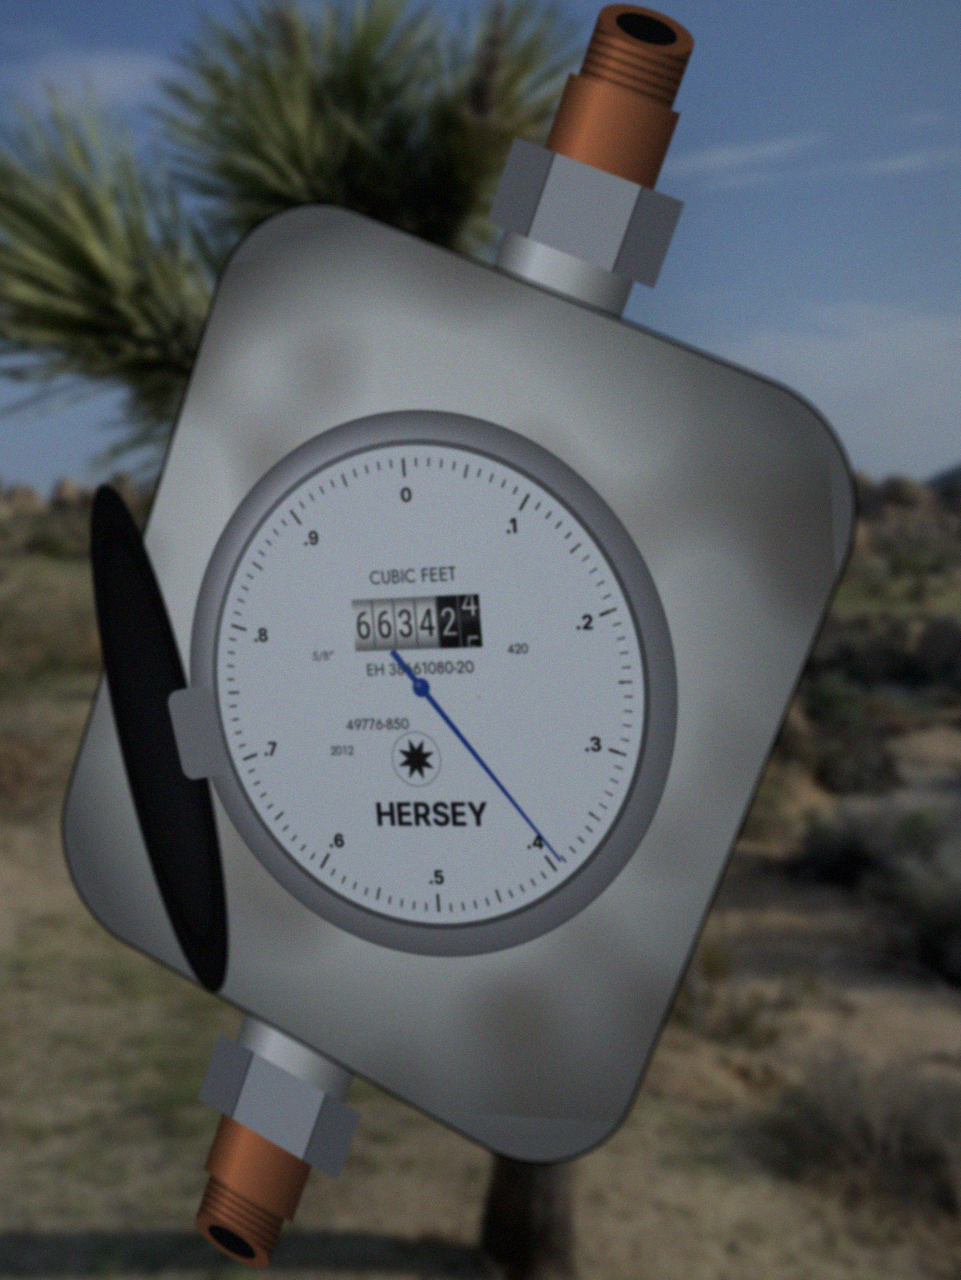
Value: 663424.39 ft³
